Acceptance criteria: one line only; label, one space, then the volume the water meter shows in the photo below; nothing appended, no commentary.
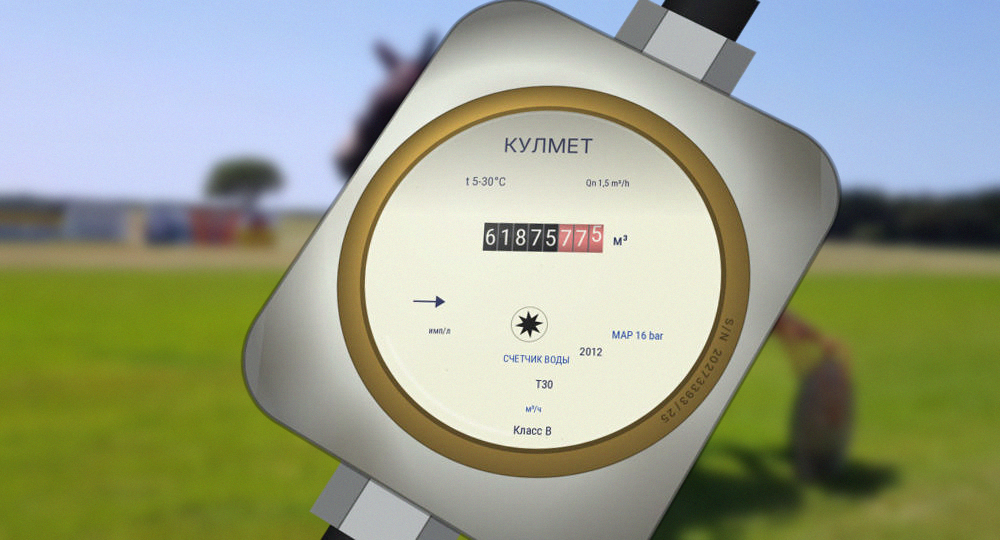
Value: 61875.775 m³
